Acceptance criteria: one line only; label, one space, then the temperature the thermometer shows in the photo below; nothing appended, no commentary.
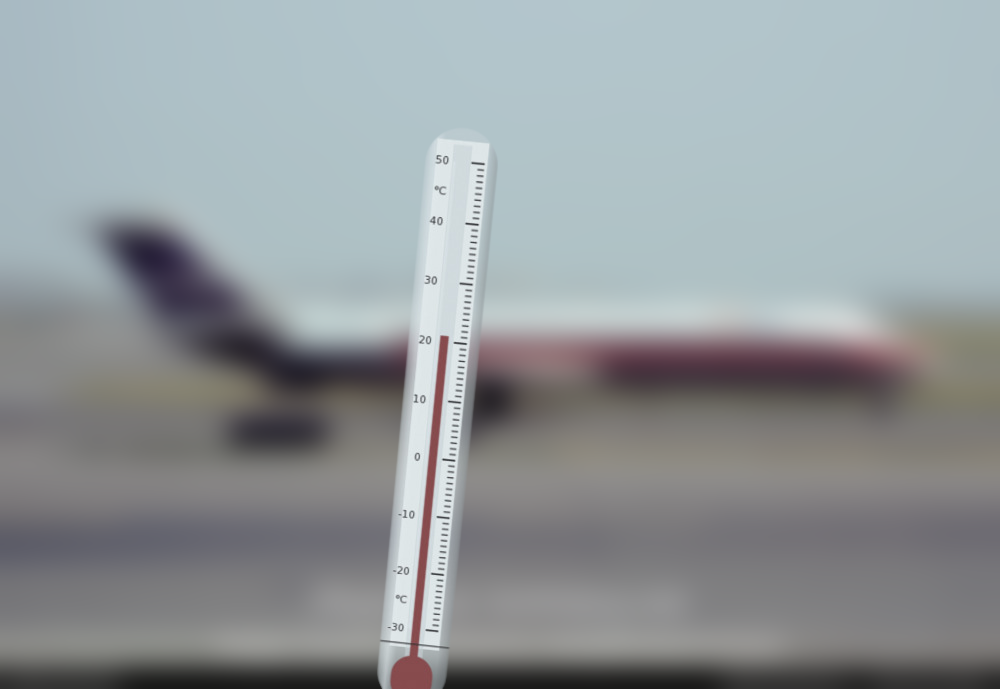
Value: 21 °C
